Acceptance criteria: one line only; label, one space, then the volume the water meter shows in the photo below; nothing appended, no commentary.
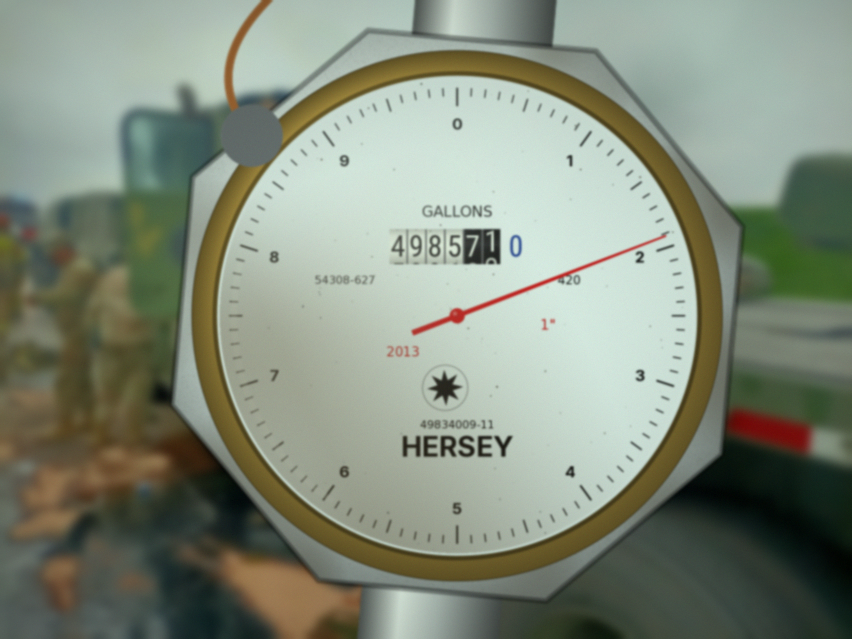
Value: 4985711.9 gal
